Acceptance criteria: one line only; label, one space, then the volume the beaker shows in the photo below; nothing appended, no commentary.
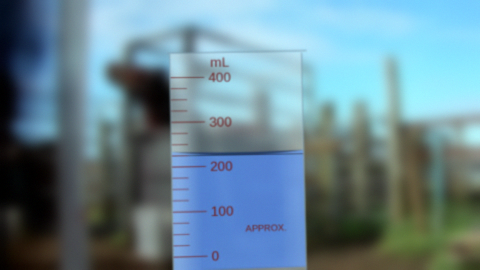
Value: 225 mL
